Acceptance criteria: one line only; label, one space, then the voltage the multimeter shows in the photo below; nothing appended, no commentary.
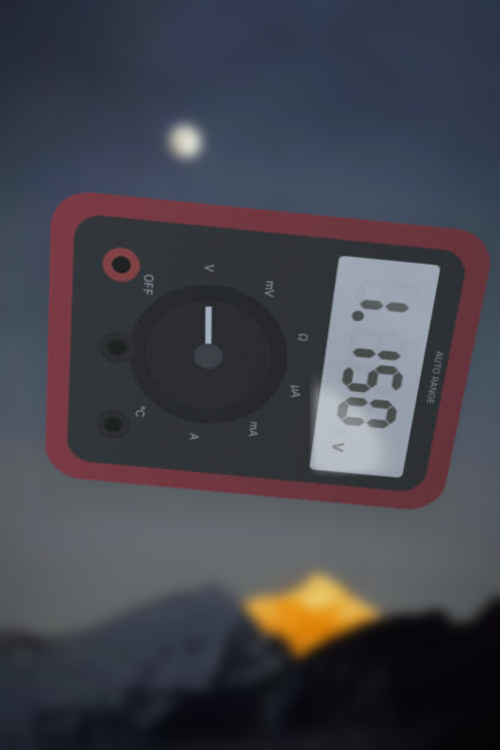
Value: 1.150 V
